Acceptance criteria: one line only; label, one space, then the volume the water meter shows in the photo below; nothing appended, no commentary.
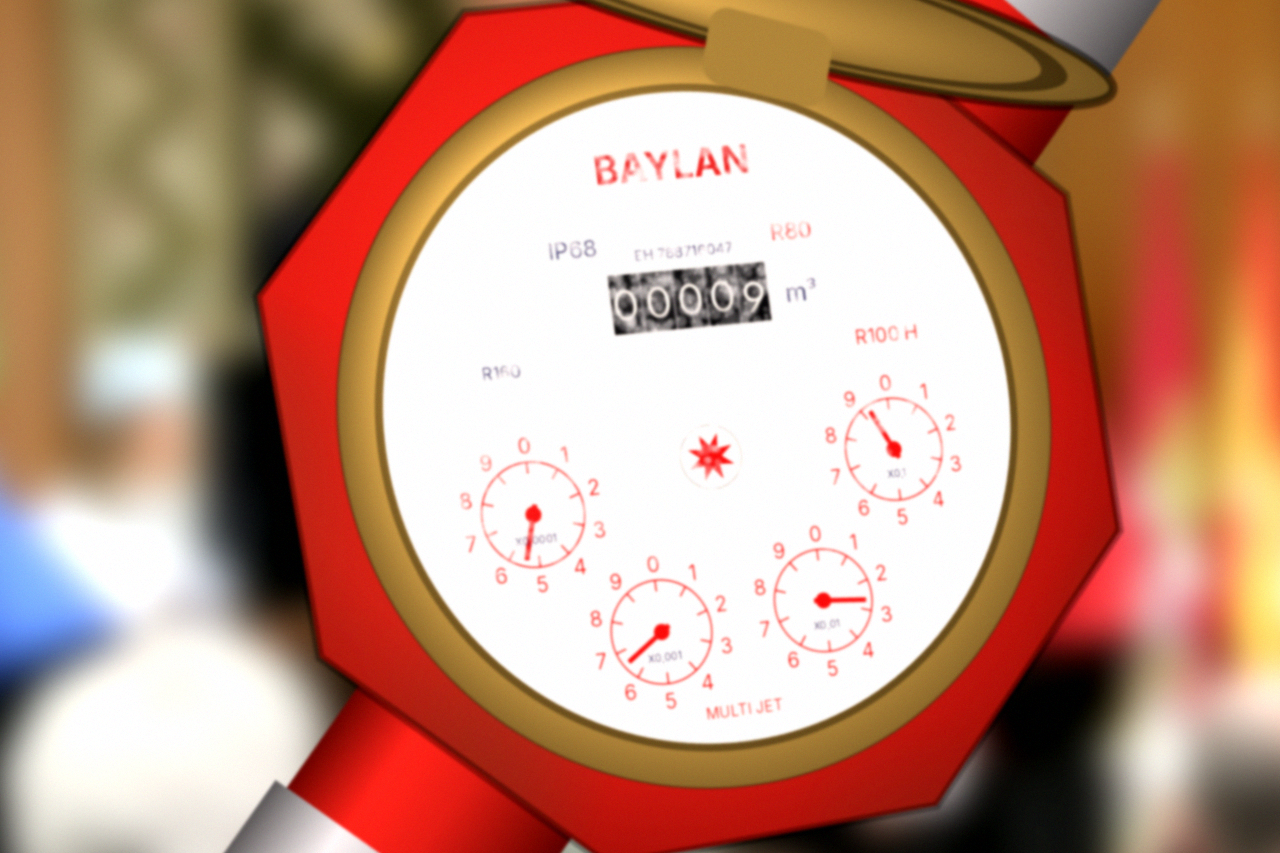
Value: 8.9265 m³
